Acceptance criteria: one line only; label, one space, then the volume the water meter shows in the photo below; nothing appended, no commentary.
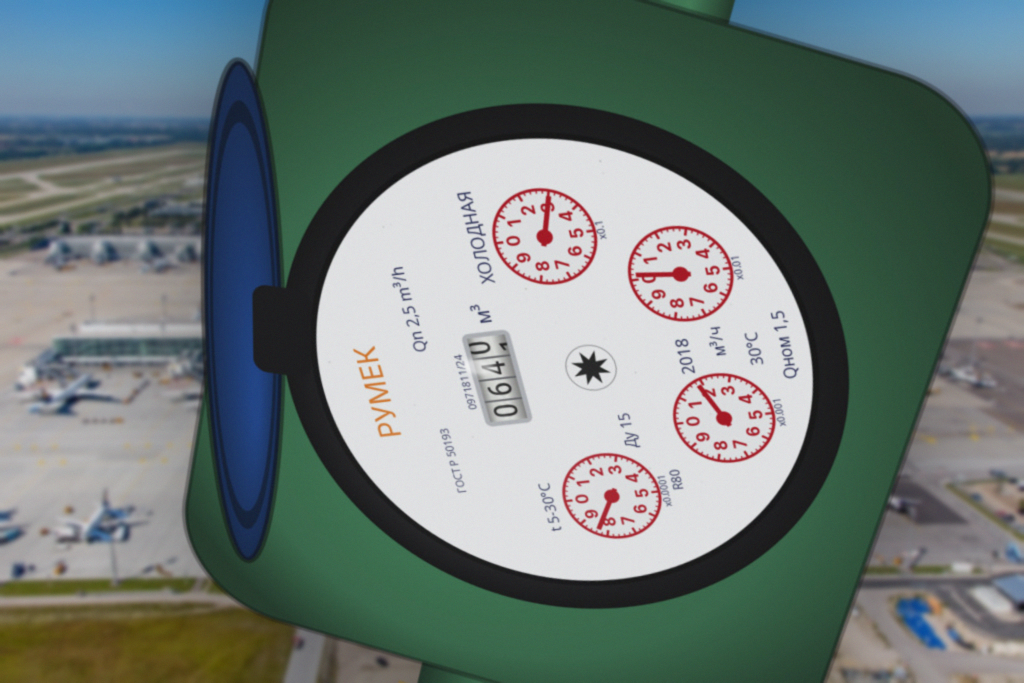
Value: 640.3018 m³
